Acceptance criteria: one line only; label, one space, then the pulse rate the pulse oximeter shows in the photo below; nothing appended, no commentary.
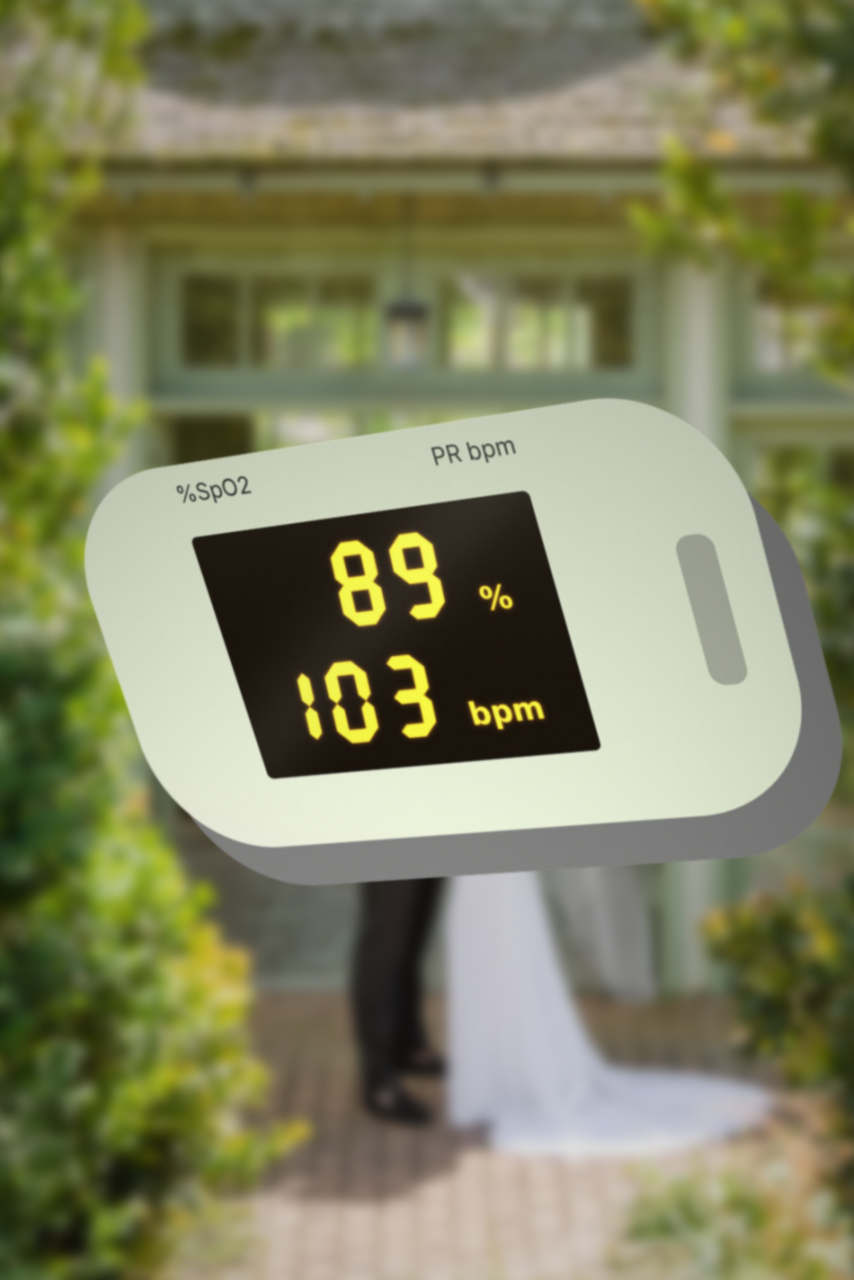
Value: 103 bpm
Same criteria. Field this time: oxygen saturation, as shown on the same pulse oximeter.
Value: 89 %
